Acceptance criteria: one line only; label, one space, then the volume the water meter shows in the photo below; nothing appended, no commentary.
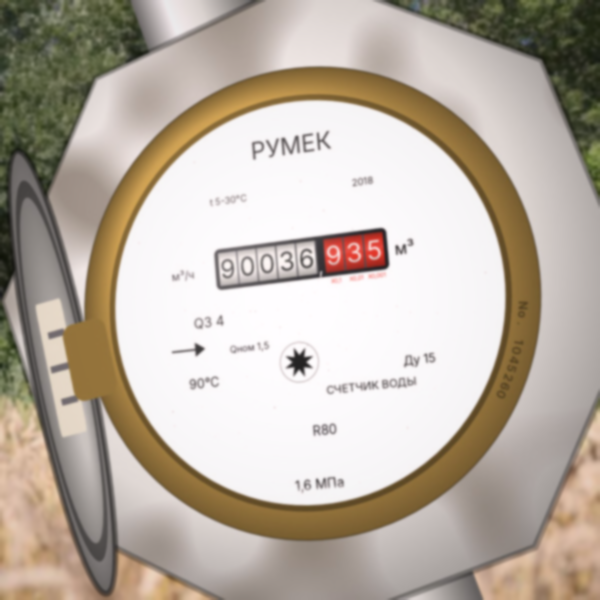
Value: 90036.935 m³
